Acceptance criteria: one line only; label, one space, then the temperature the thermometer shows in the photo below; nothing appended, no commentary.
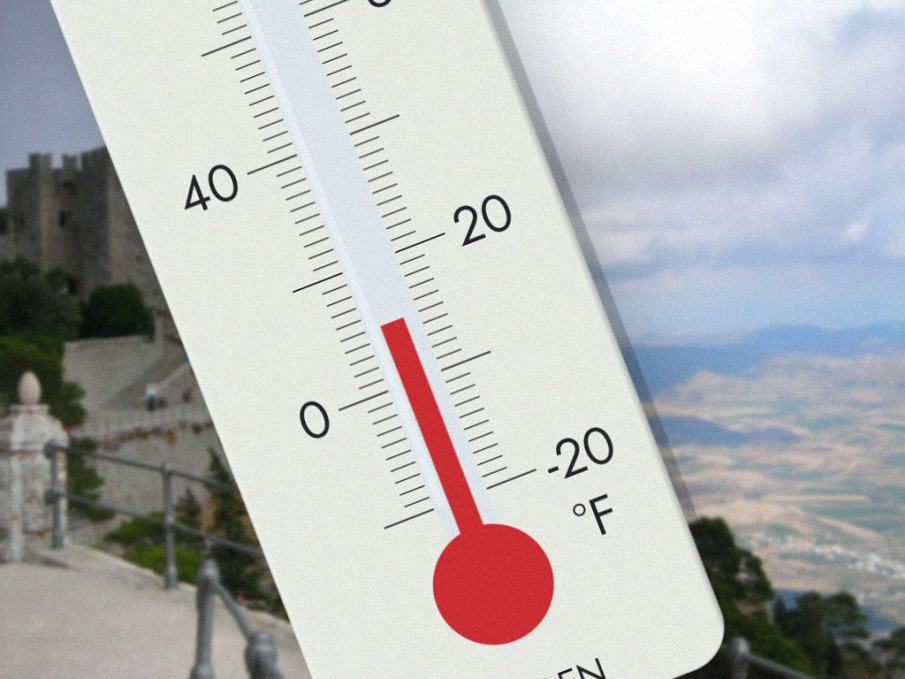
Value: 10 °F
